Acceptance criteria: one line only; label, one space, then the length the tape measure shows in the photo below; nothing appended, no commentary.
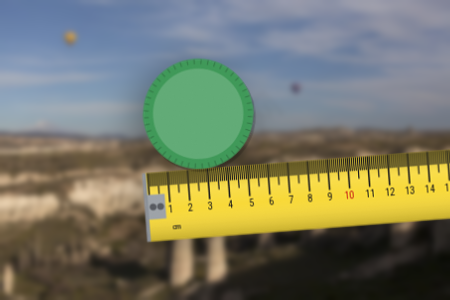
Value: 5.5 cm
